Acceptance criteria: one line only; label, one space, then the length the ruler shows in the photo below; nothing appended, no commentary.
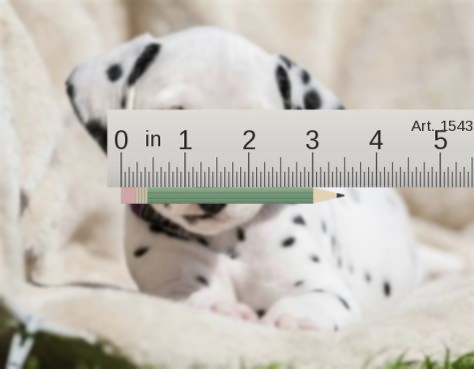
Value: 3.5 in
